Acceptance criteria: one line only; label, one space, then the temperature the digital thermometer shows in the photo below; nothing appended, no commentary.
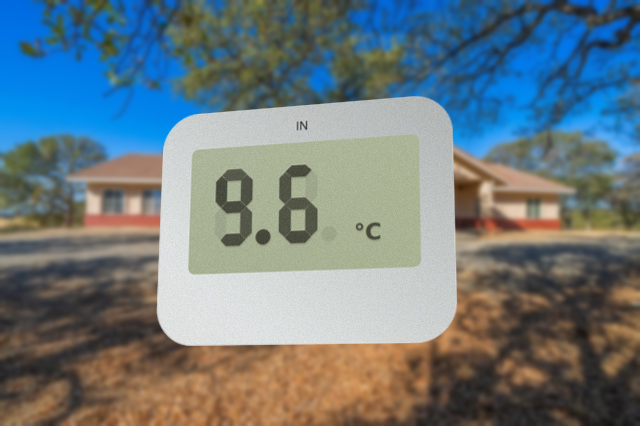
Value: 9.6 °C
